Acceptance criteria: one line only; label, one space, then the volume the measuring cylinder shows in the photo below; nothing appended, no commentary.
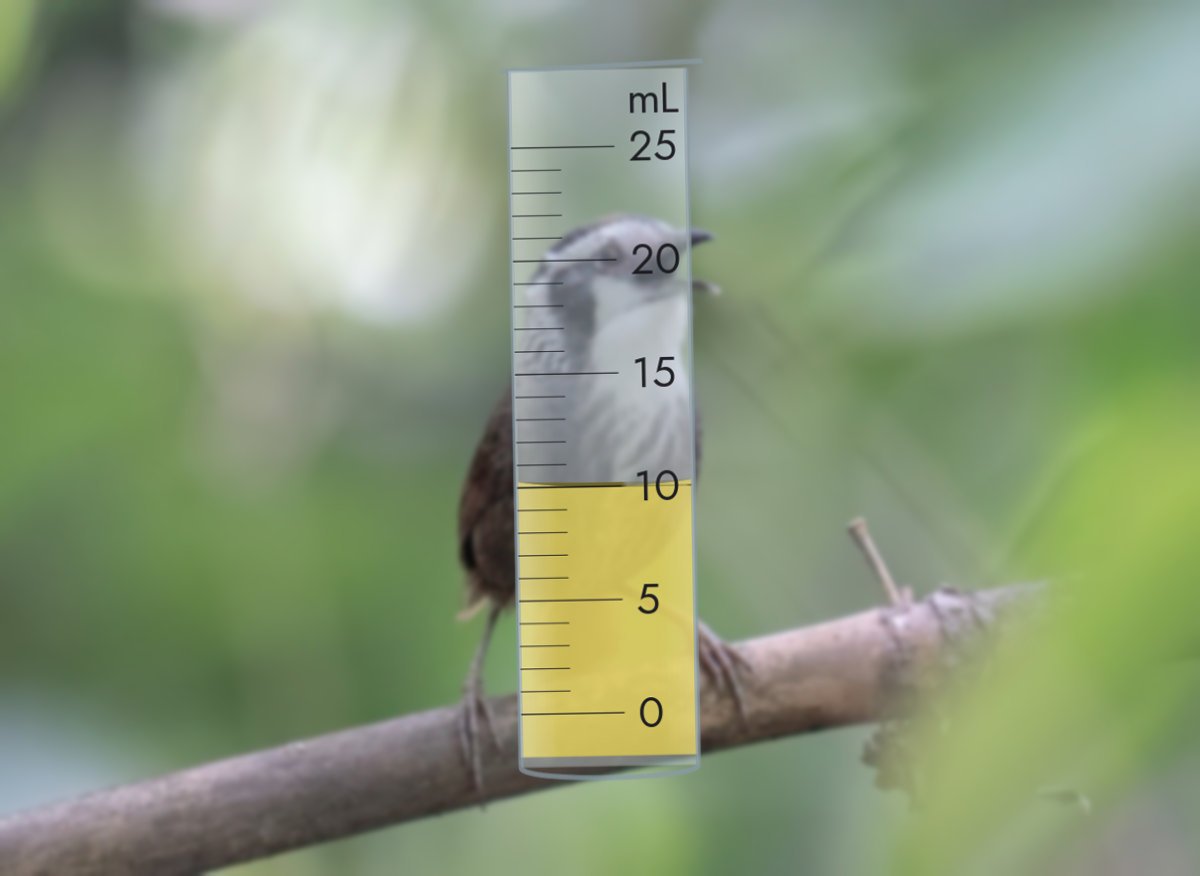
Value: 10 mL
